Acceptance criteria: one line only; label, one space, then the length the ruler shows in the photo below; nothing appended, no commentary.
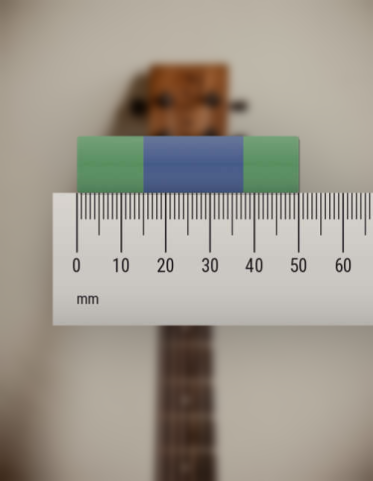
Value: 50 mm
